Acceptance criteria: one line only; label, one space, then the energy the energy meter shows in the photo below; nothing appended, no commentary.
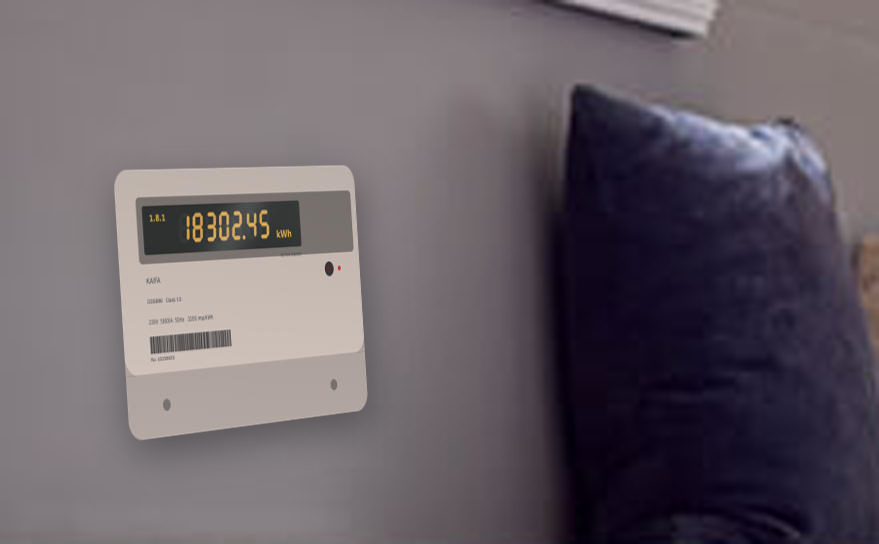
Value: 18302.45 kWh
